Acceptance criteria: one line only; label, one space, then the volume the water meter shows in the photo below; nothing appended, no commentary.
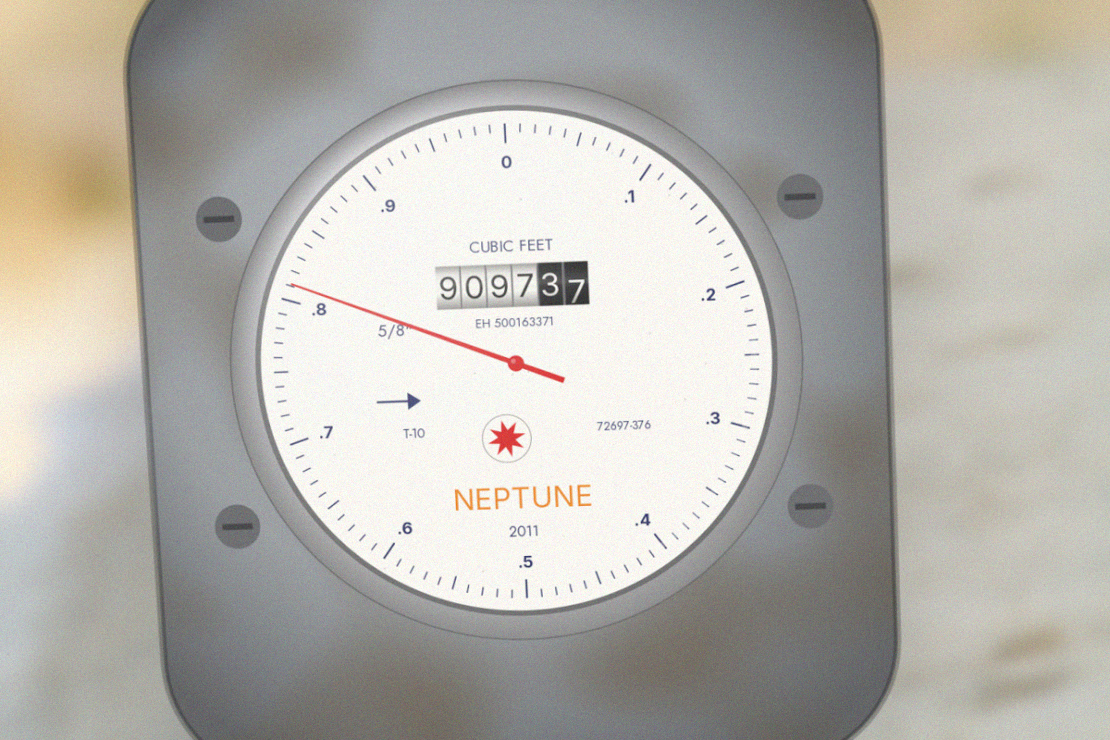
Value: 909736.81 ft³
